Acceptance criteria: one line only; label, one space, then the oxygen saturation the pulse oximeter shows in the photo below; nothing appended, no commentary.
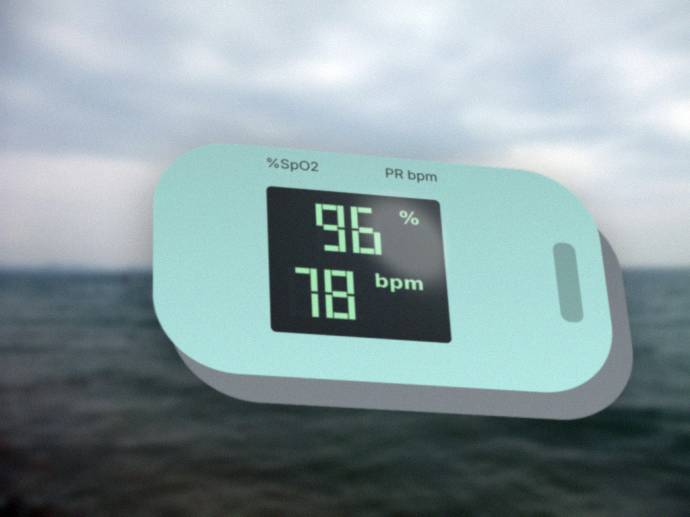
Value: 96 %
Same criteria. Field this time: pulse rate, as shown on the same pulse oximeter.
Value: 78 bpm
